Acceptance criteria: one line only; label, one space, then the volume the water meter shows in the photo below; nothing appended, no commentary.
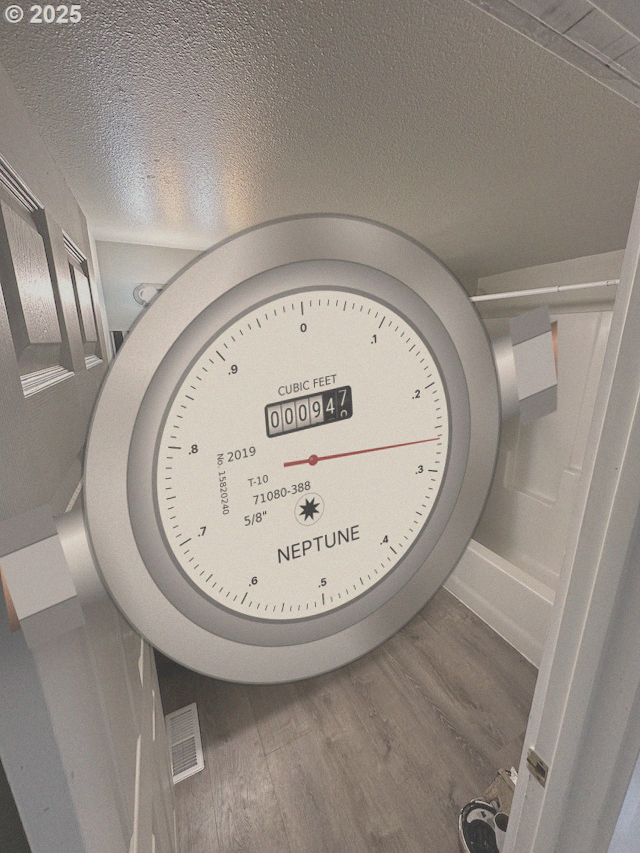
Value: 947.26 ft³
